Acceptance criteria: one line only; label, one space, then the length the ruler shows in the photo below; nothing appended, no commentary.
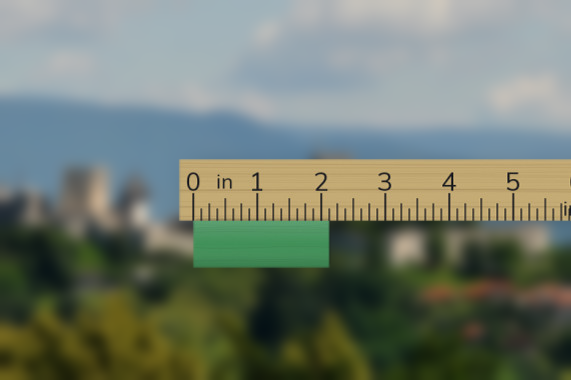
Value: 2.125 in
